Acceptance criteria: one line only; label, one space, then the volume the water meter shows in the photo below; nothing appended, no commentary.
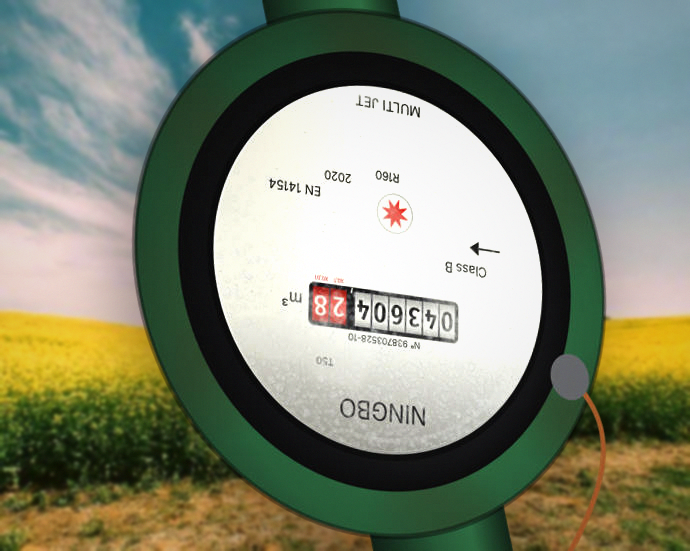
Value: 43604.28 m³
